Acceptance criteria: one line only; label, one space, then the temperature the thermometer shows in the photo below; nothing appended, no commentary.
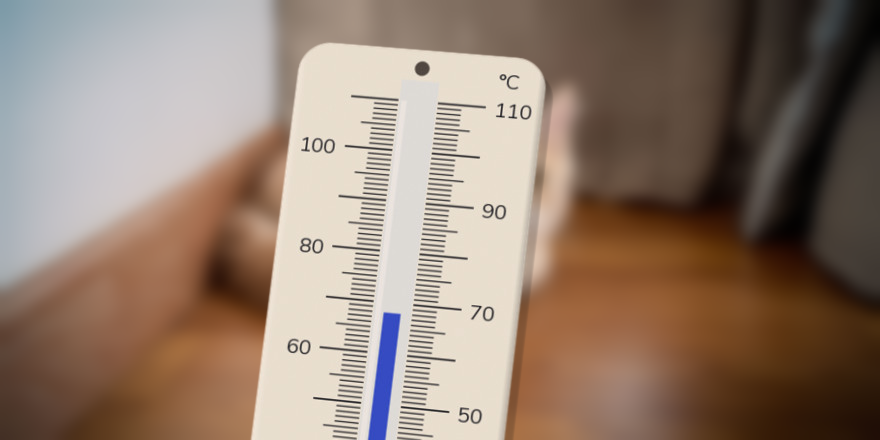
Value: 68 °C
